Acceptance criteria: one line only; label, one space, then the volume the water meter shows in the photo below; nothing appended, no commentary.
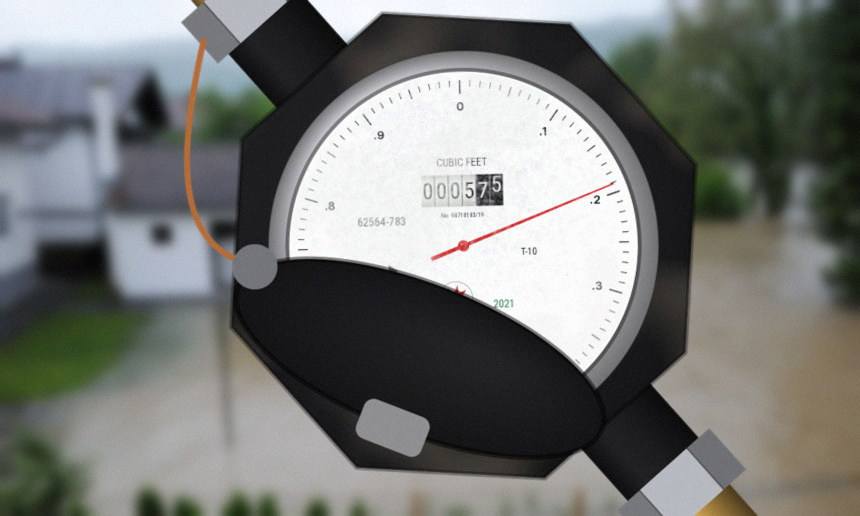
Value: 575.19 ft³
